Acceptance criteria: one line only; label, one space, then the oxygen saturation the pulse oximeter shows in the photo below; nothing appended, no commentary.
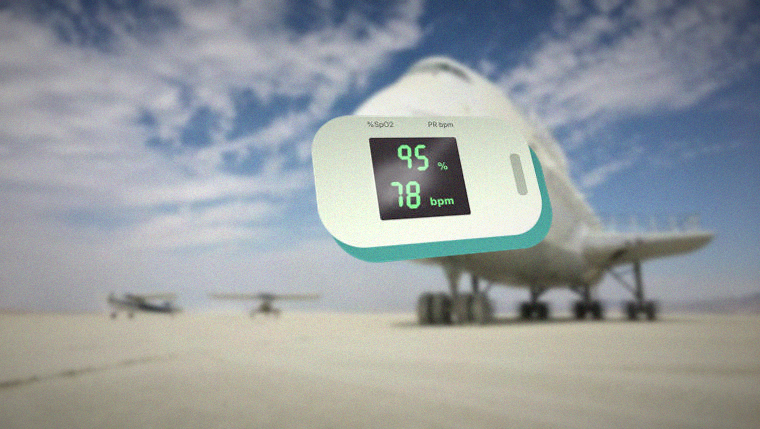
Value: 95 %
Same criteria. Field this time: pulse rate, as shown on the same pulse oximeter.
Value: 78 bpm
